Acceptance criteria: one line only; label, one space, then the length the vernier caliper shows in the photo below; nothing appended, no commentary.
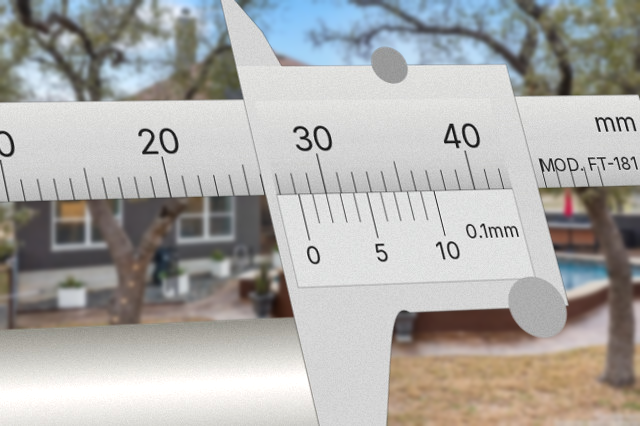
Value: 28.2 mm
